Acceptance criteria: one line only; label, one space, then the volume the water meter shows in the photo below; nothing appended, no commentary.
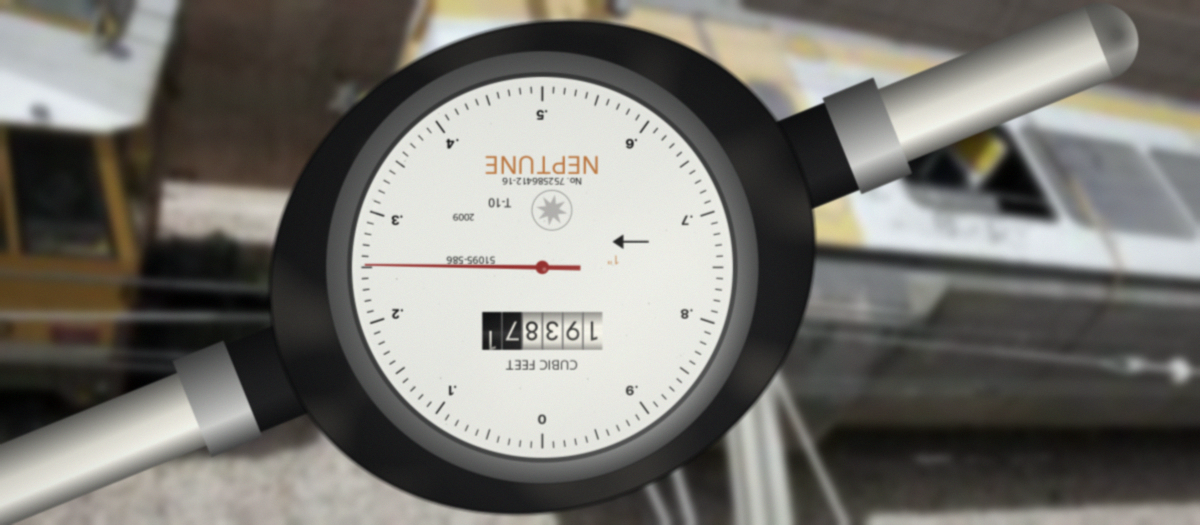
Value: 193871.25 ft³
